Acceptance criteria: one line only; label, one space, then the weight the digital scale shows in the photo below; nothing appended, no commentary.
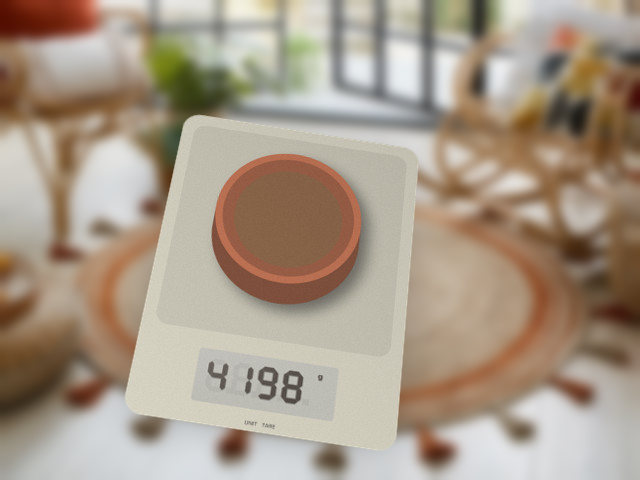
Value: 4198 g
